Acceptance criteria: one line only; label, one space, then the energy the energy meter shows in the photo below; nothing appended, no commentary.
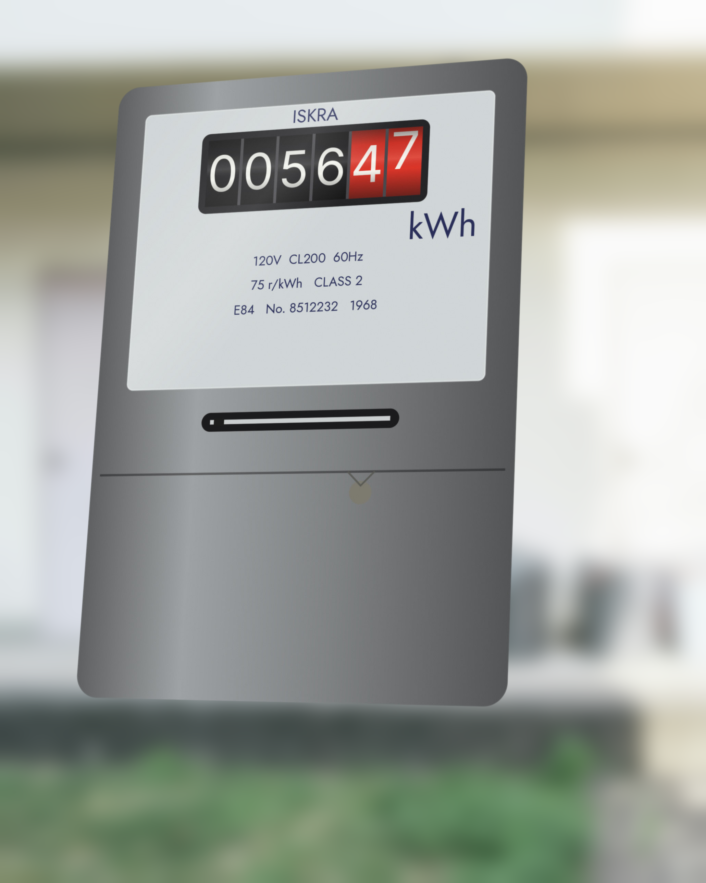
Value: 56.47 kWh
